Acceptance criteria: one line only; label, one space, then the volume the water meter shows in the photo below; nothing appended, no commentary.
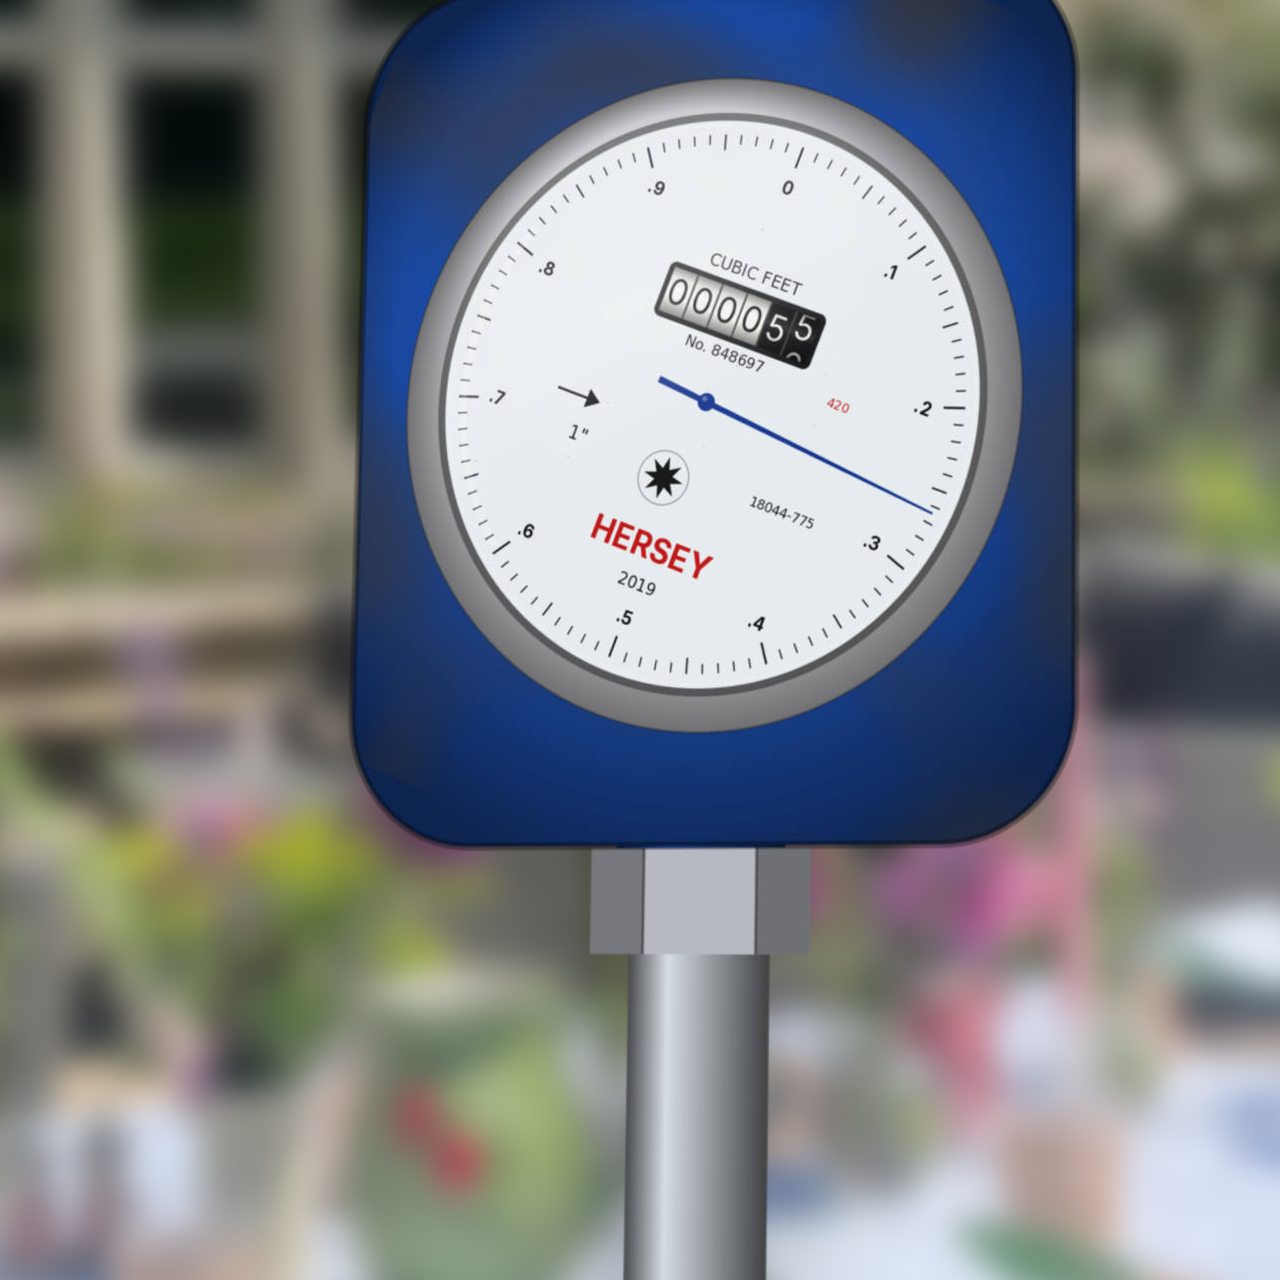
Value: 55.26 ft³
